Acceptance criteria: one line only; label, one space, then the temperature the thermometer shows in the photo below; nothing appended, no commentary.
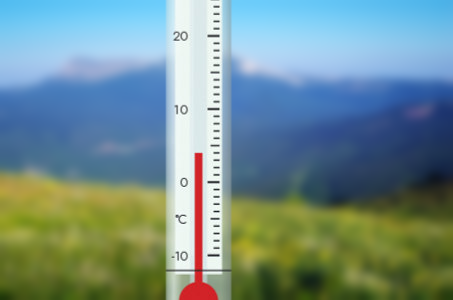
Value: 4 °C
